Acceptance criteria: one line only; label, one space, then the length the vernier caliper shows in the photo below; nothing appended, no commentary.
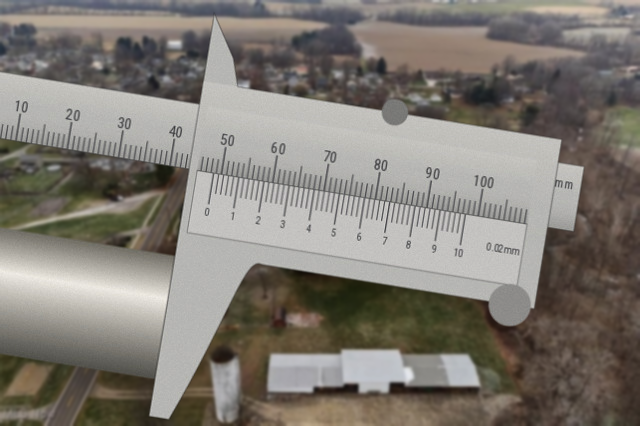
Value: 48.5 mm
